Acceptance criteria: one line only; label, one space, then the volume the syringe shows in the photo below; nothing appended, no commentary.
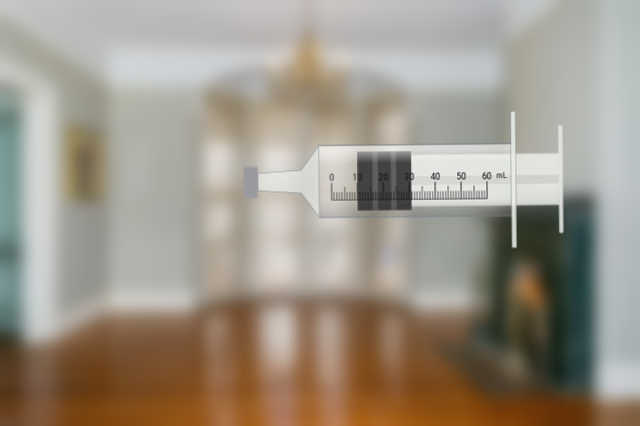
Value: 10 mL
